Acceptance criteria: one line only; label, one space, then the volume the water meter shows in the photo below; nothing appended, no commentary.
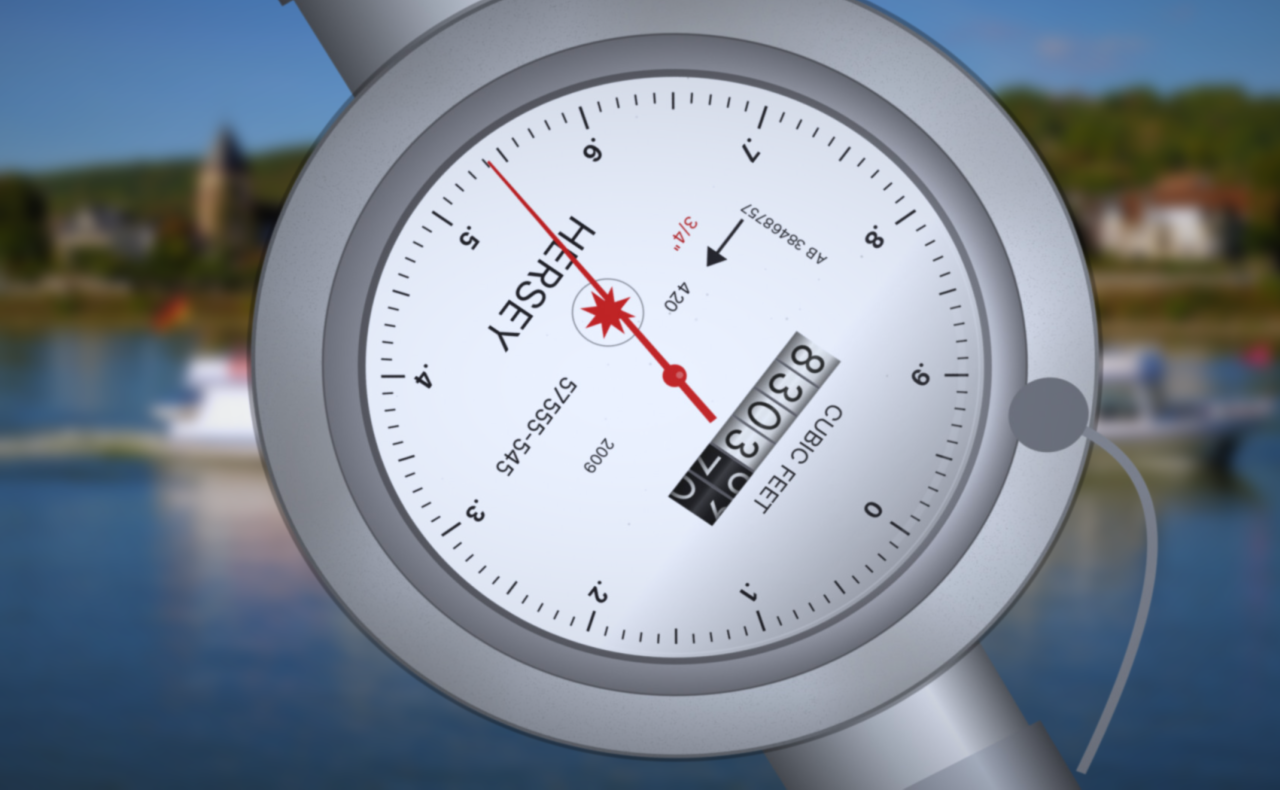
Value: 830369.54 ft³
